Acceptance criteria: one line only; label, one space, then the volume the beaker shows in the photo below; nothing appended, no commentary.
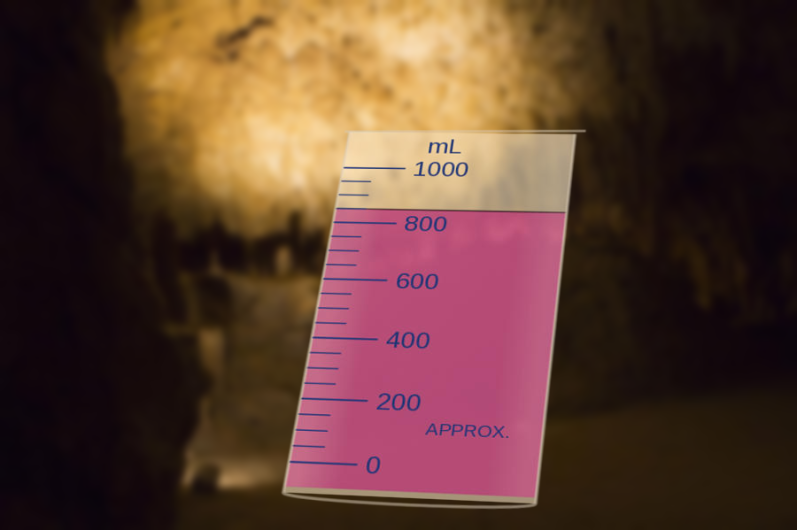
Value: 850 mL
